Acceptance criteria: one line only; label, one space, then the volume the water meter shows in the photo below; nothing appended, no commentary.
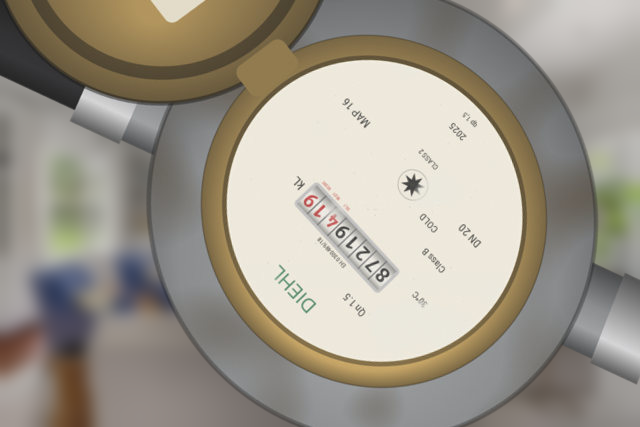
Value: 87219.419 kL
